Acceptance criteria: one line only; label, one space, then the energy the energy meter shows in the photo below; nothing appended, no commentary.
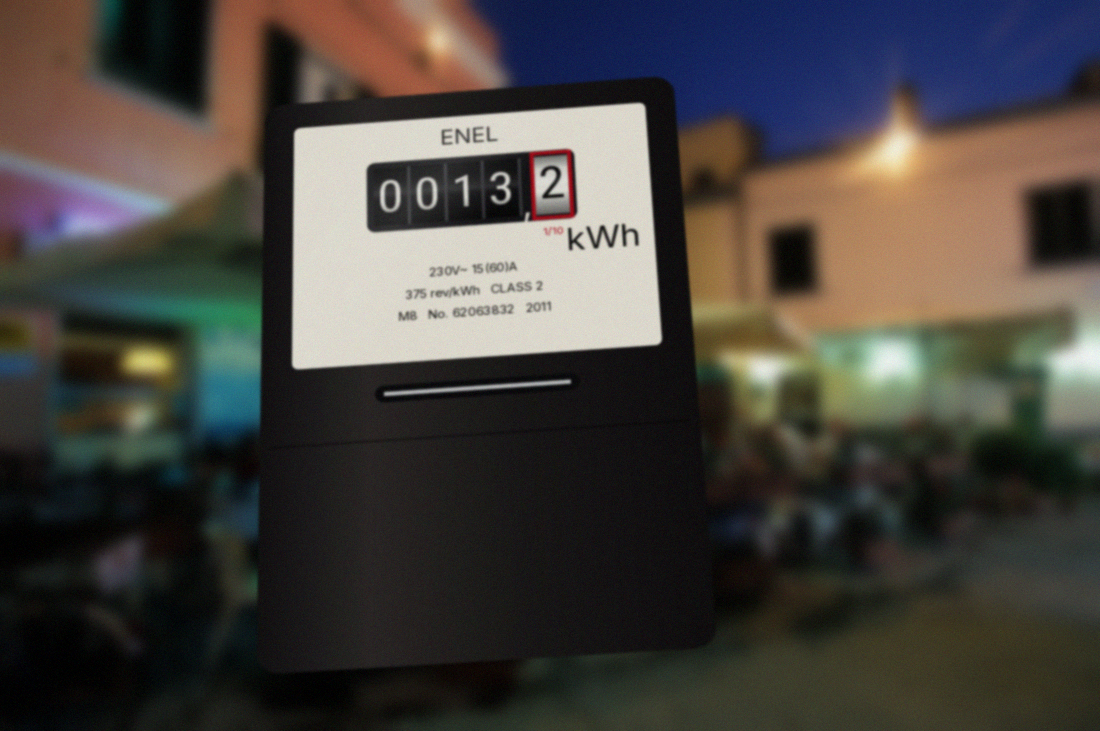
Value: 13.2 kWh
